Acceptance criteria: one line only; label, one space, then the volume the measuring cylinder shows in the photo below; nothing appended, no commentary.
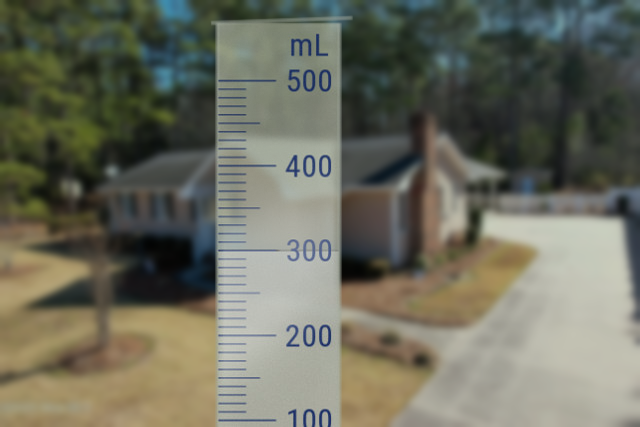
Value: 300 mL
